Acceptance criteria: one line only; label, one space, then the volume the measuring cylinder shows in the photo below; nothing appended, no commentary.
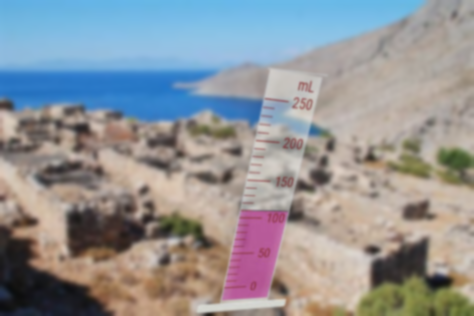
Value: 110 mL
